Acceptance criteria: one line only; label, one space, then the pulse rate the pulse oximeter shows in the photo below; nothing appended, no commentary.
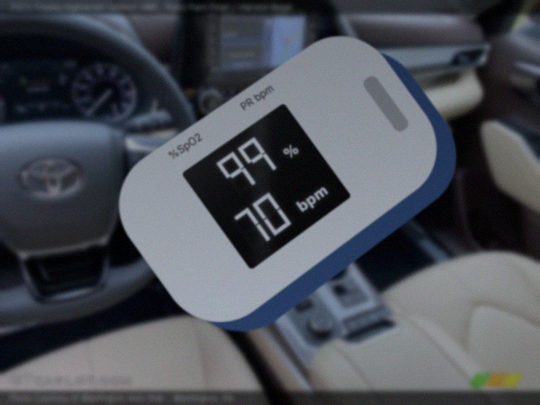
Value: 70 bpm
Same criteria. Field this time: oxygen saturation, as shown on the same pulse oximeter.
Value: 99 %
